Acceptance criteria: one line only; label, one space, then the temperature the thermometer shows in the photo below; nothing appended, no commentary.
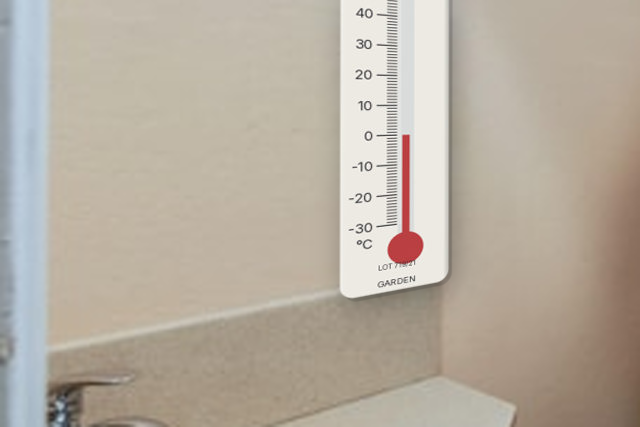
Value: 0 °C
